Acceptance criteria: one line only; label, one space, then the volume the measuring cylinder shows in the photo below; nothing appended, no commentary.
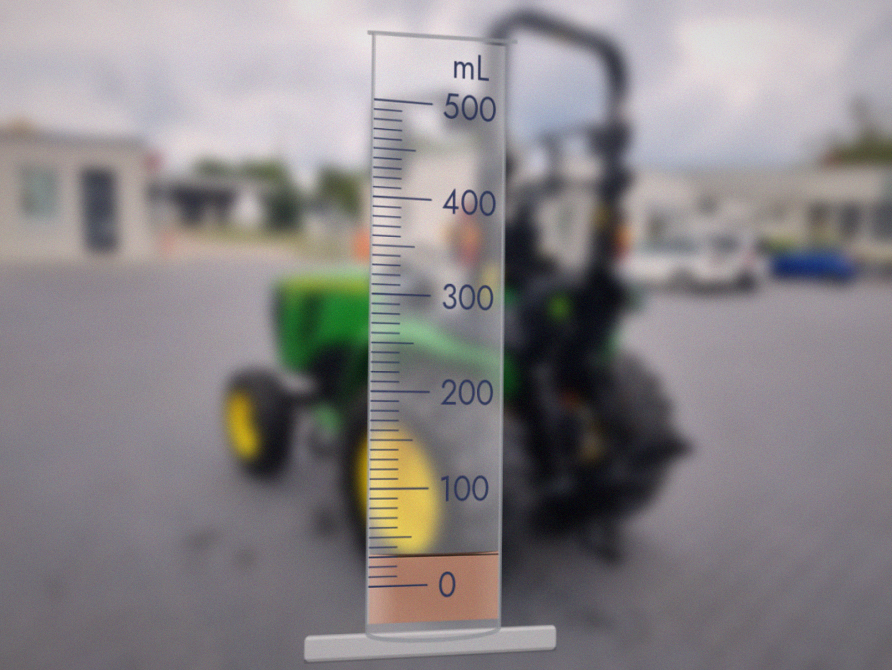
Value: 30 mL
